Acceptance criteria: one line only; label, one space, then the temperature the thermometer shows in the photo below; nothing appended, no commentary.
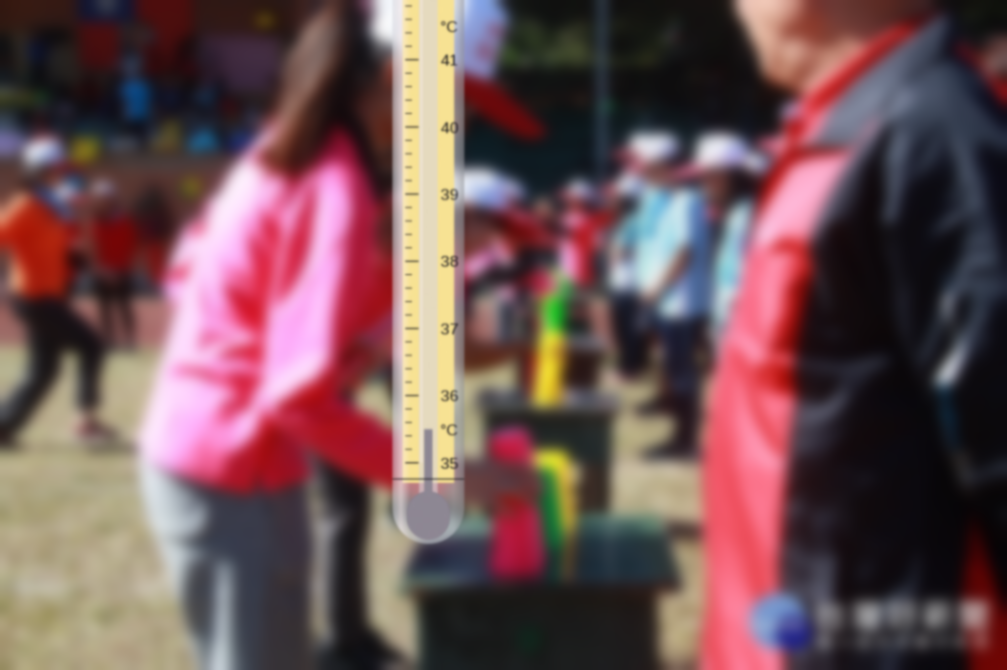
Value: 35.5 °C
